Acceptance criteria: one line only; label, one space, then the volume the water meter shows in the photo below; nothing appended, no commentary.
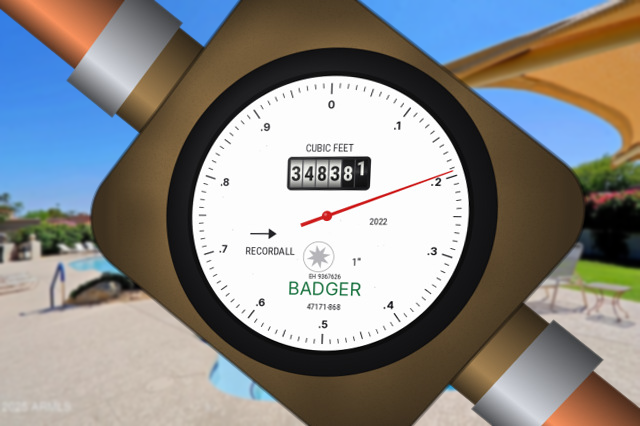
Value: 348381.19 ft³
